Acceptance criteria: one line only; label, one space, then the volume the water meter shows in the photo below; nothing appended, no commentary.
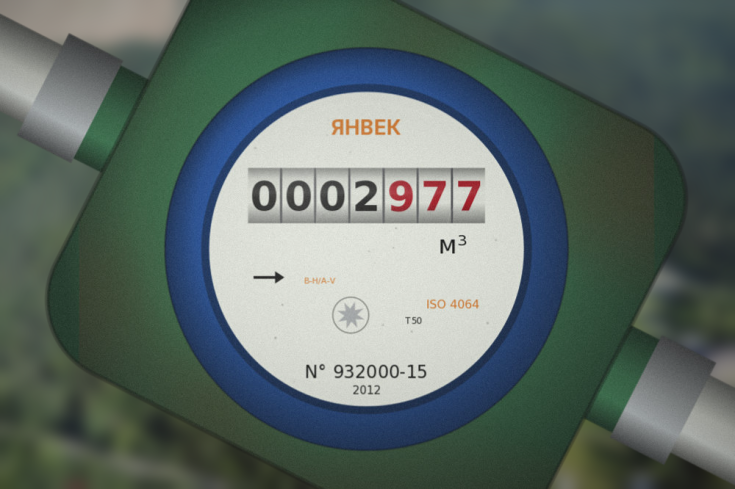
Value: 2.977 m³
